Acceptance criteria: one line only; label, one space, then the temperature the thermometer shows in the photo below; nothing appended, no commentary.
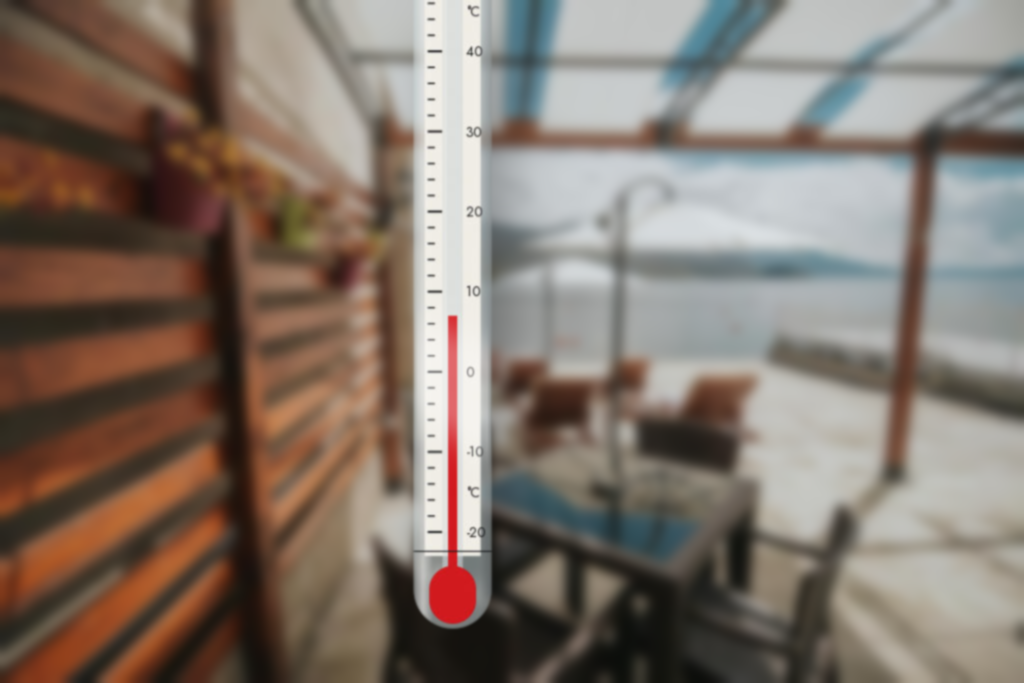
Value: 7 °C
